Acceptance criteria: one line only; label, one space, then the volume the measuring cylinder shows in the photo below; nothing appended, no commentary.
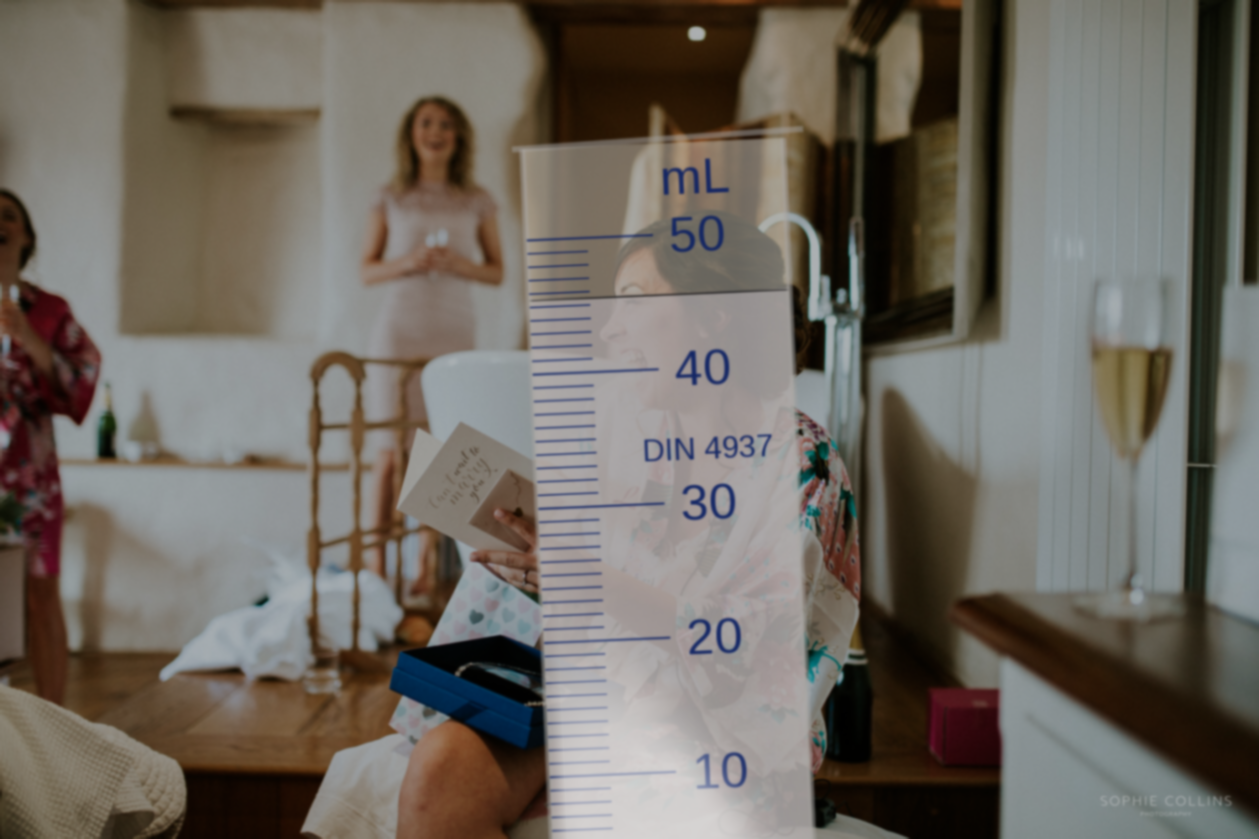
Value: 45.5 mL
